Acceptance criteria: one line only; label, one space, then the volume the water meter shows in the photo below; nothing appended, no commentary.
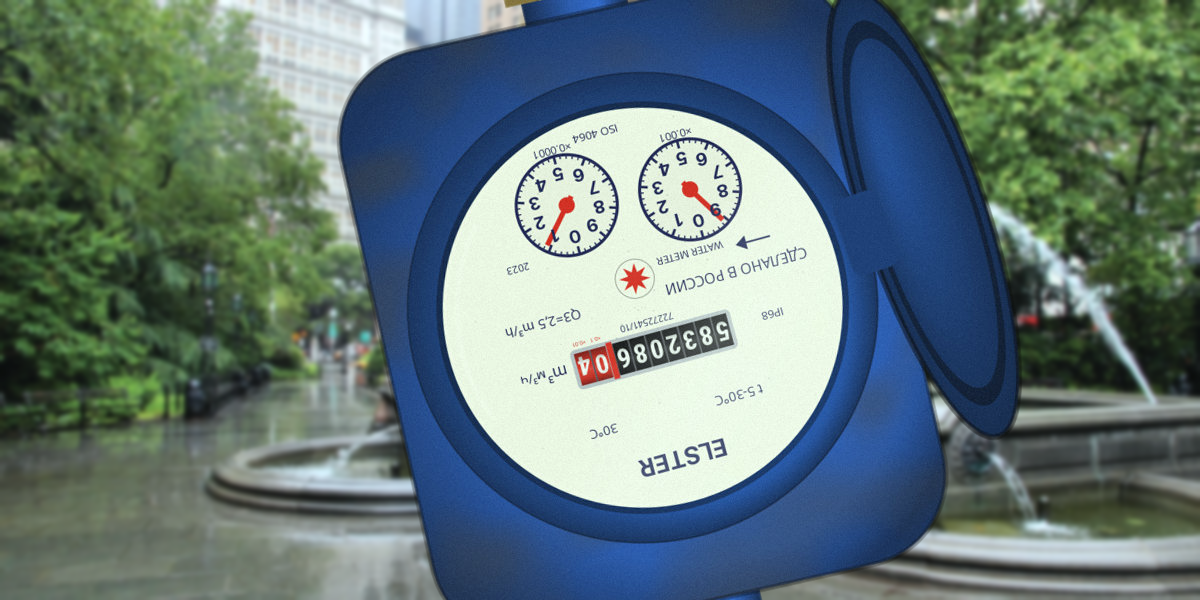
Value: 5832086.0391 m³
